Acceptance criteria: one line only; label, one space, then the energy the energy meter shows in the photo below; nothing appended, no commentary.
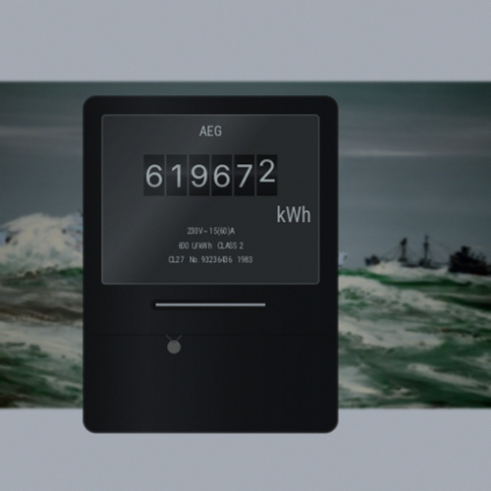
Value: 619672 kWh
